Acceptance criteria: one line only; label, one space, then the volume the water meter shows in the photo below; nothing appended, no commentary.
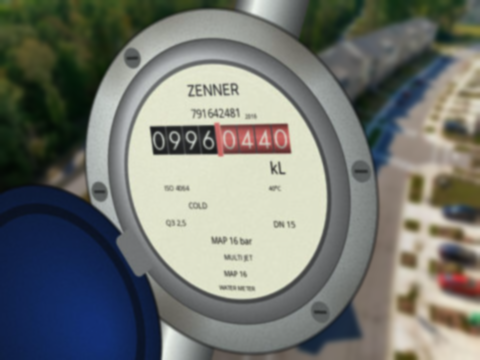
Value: 996.0440 kL
